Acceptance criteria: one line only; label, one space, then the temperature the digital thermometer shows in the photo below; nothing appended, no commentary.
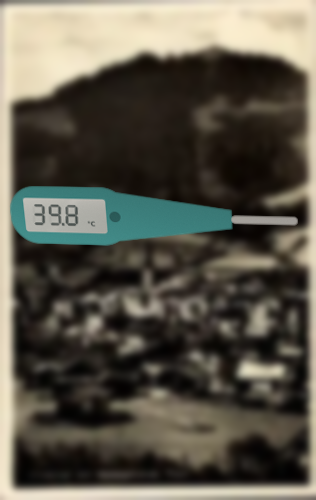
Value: 39.8 °C
